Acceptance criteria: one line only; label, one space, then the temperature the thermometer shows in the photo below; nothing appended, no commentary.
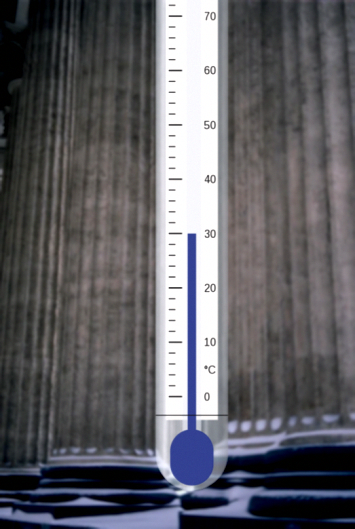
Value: 30 °C
